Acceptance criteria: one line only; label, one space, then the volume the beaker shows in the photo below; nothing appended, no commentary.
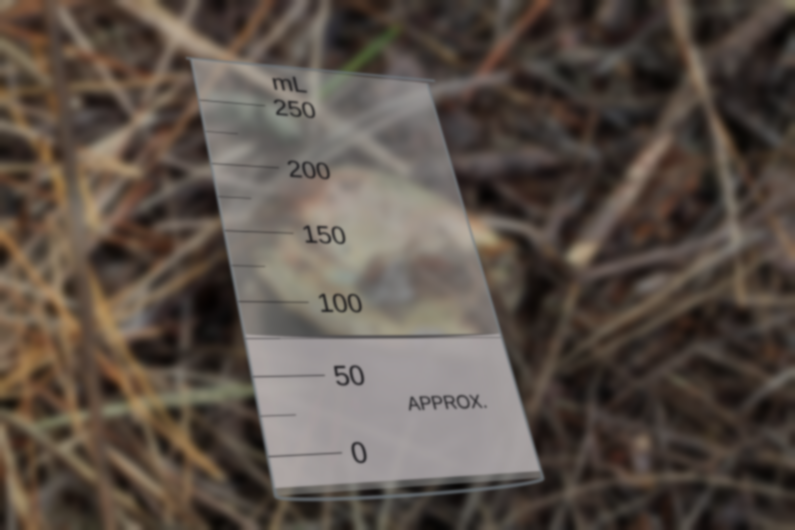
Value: 75 mL
